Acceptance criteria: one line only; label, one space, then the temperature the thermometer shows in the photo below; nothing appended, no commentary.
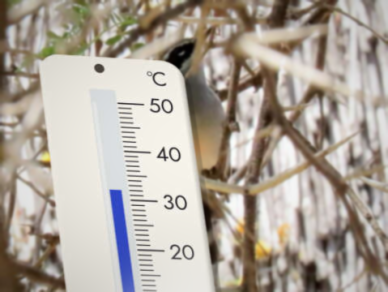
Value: 32 °C
